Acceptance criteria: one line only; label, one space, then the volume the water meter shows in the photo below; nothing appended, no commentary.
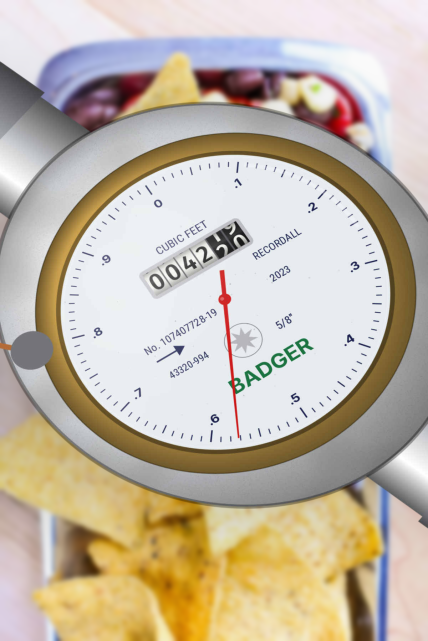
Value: 4219.57 ft³
